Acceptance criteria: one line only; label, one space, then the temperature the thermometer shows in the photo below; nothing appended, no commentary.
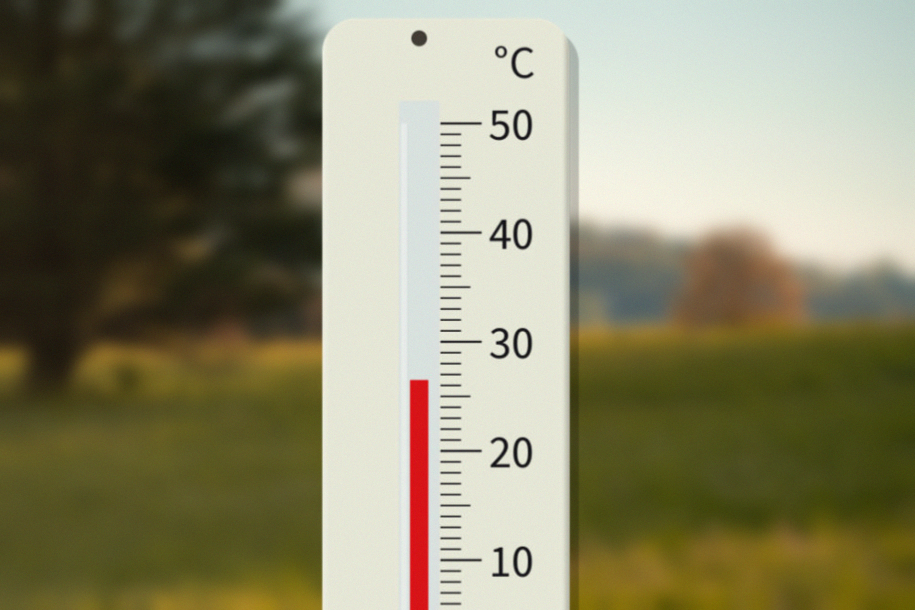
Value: 26.5 °C
